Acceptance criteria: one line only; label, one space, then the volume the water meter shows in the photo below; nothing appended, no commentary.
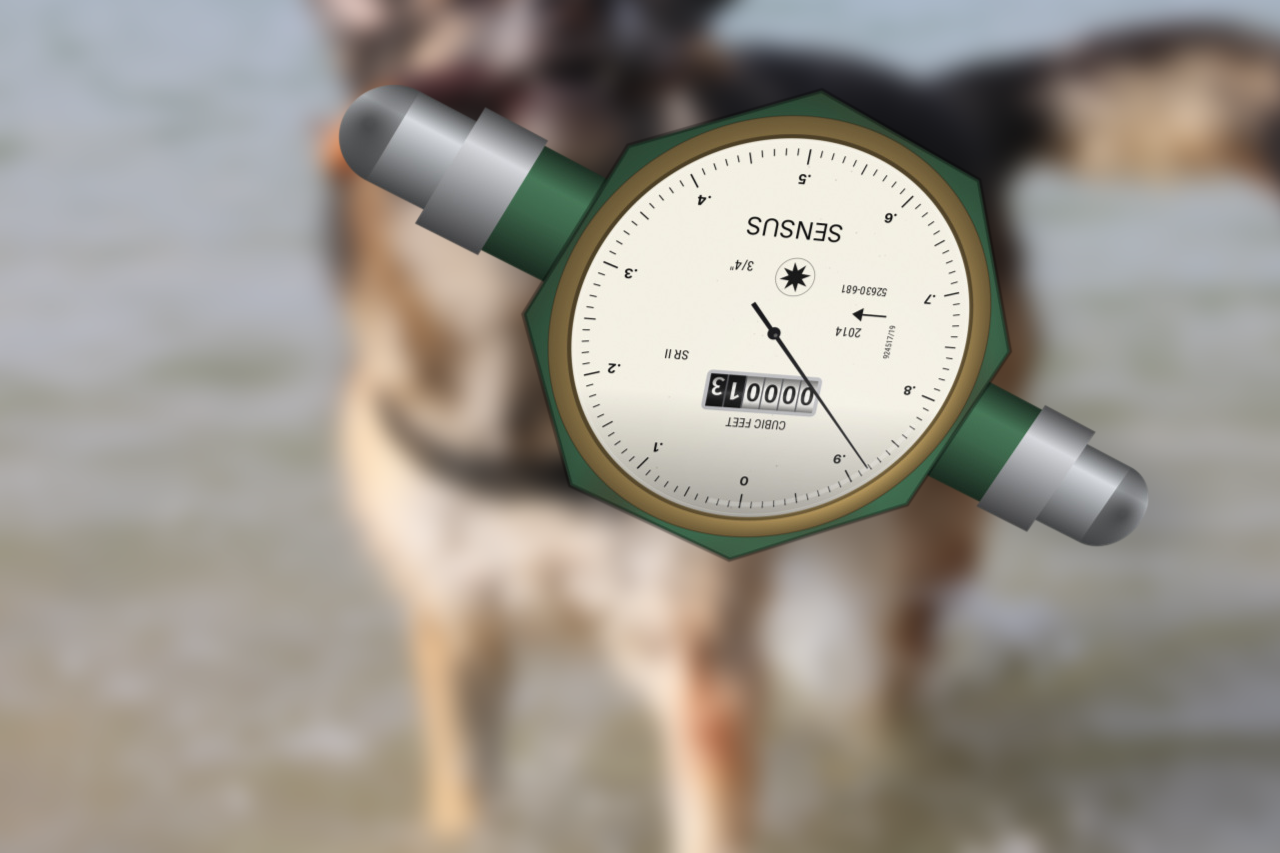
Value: 12.88 ft³
